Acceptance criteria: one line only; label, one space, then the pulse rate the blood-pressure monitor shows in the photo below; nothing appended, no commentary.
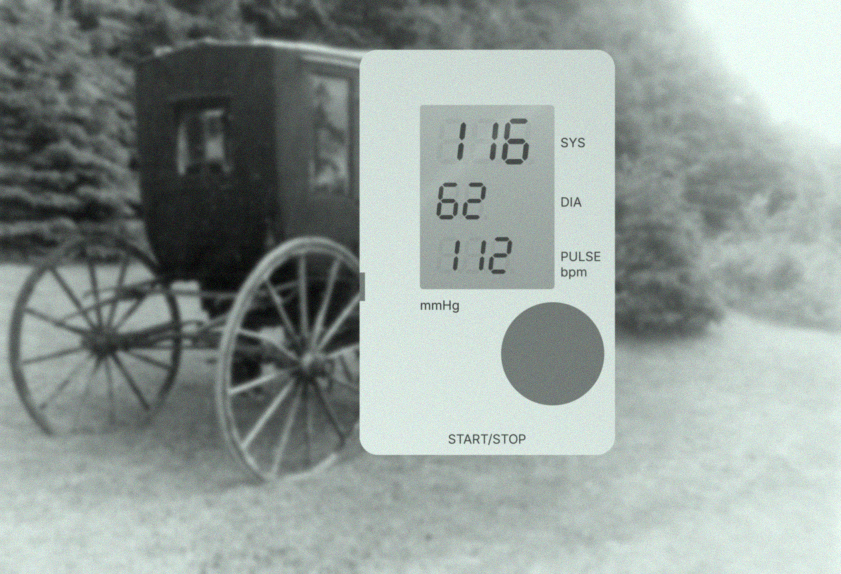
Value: 112 bpm
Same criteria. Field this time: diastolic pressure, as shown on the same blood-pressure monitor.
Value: 62 mmHg
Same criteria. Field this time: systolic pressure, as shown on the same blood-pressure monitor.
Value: 116 mmHg
